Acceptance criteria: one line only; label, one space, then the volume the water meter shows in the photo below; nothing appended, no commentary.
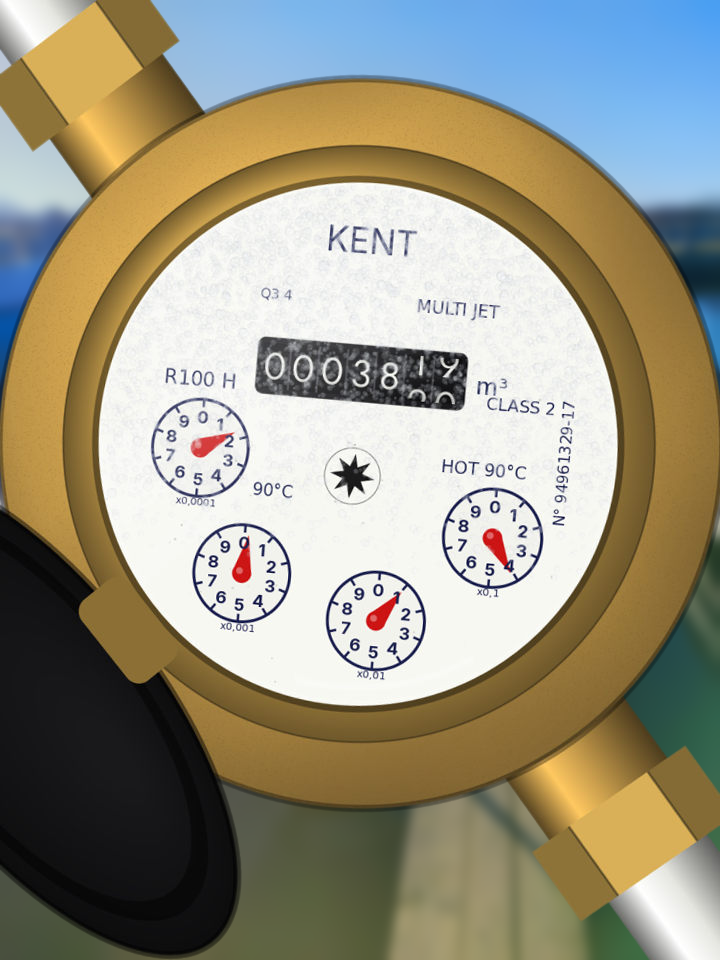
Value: 3819.4101 m³
